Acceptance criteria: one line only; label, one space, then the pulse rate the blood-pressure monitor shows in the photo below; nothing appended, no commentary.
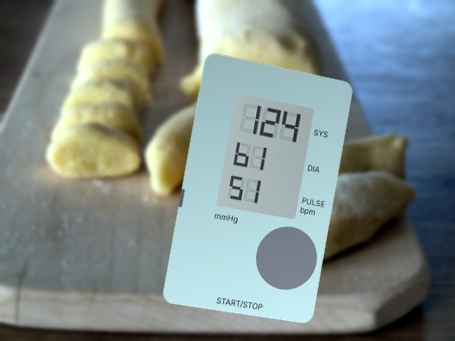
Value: 51 bpm
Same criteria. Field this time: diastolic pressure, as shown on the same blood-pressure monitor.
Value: 61 mmHg
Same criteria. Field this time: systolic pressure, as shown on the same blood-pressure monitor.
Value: 124 mmHg
